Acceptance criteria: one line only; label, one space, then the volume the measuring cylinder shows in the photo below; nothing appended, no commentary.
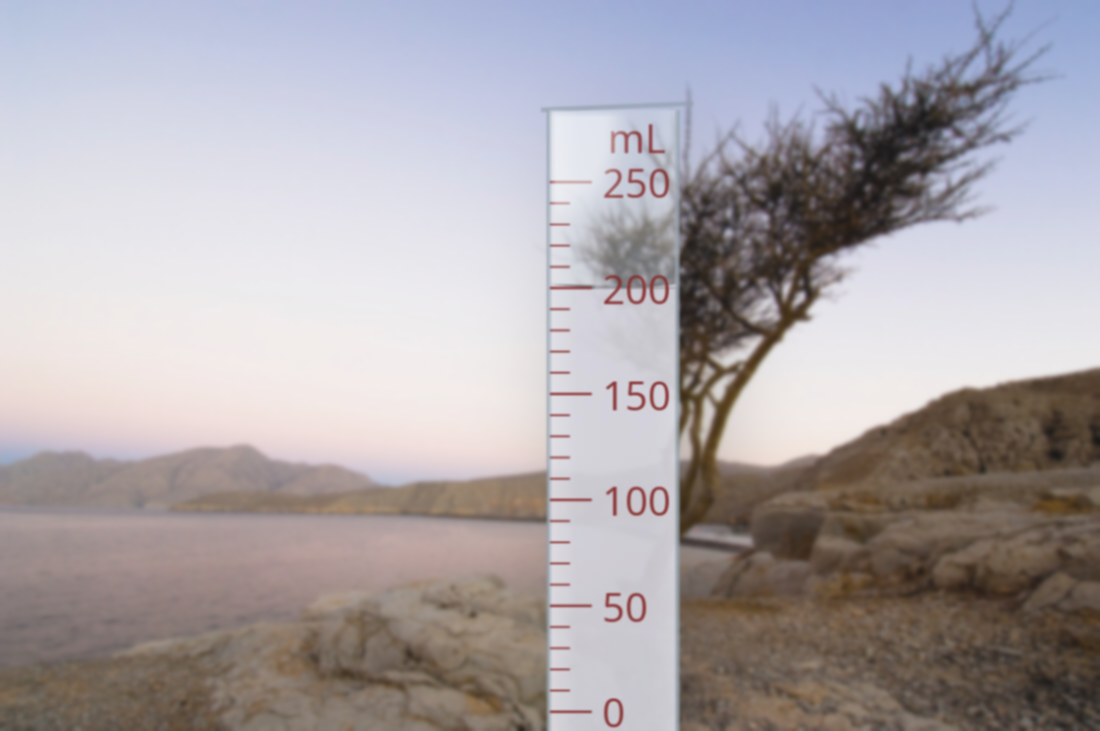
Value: 200 mL
